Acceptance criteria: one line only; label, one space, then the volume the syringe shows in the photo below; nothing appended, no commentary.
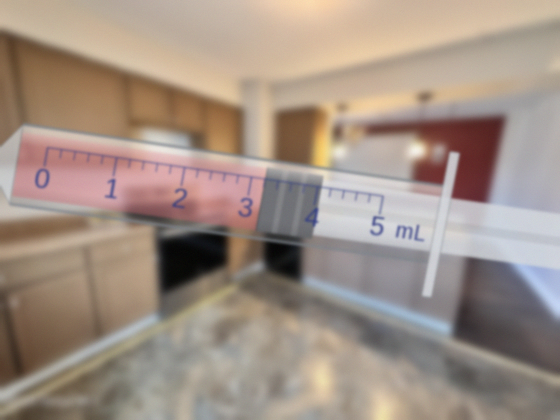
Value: 3.2 mL
